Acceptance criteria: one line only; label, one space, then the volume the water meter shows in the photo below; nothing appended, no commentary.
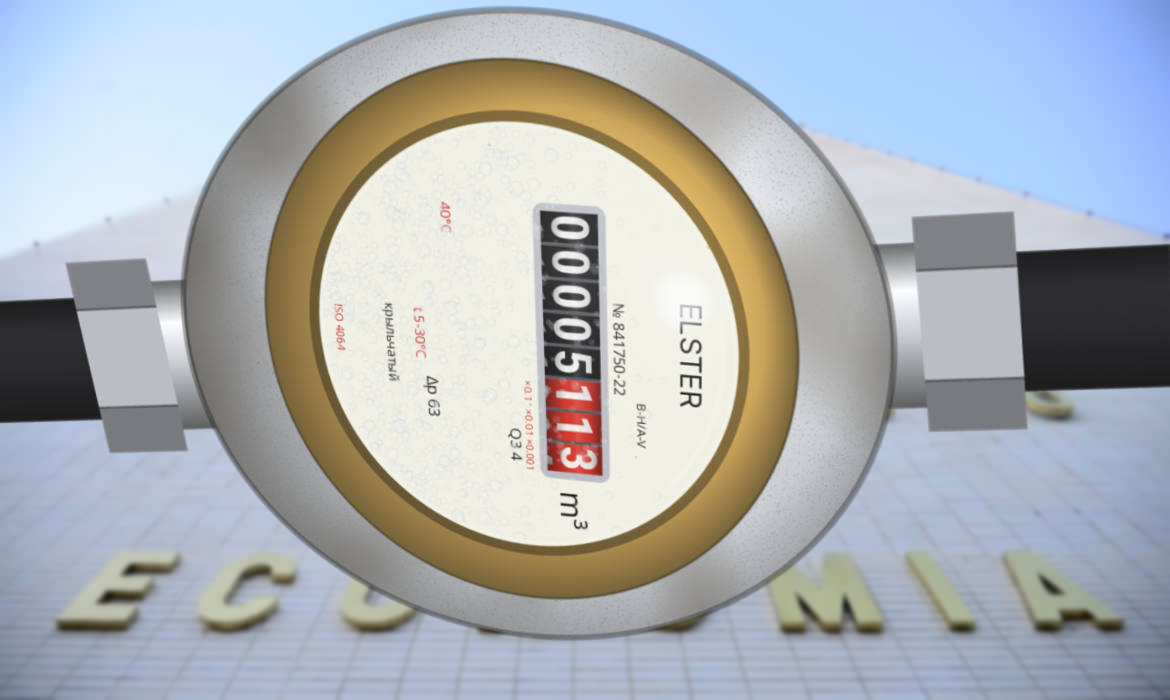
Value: 5.113 m³
